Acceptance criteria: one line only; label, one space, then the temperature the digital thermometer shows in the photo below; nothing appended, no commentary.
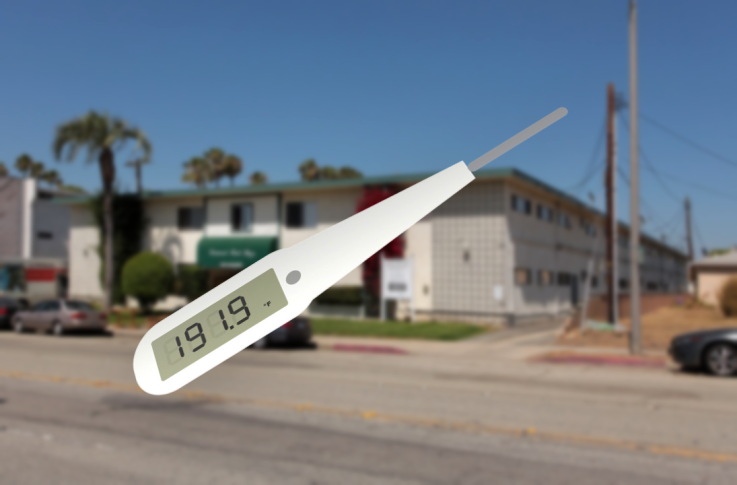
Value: 191.9 °F
